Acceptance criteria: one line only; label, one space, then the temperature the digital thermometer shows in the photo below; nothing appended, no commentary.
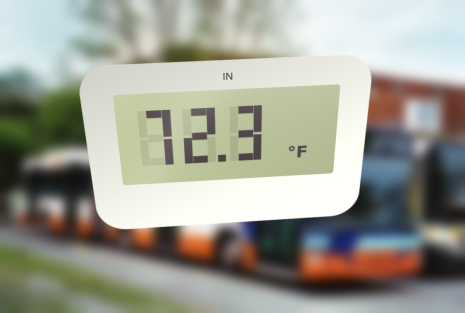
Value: 72.3 °F
